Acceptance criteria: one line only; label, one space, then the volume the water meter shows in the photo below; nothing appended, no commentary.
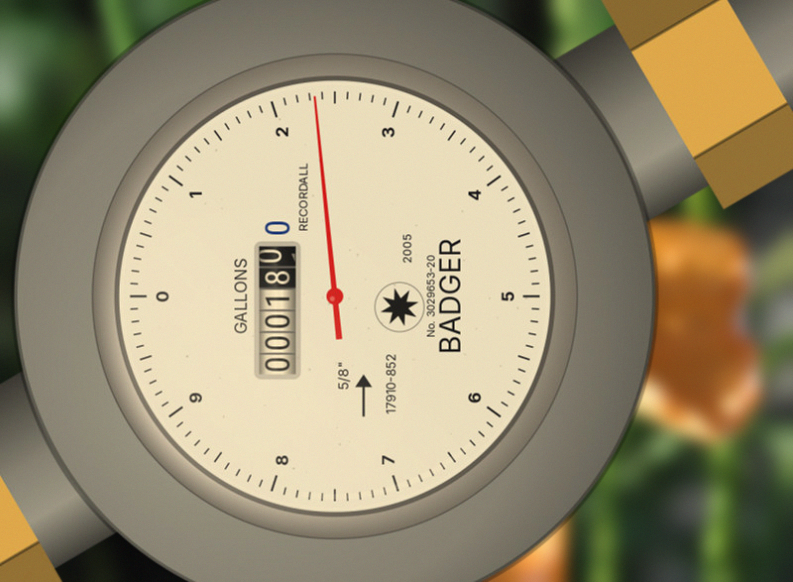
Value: 1802.3 gal
